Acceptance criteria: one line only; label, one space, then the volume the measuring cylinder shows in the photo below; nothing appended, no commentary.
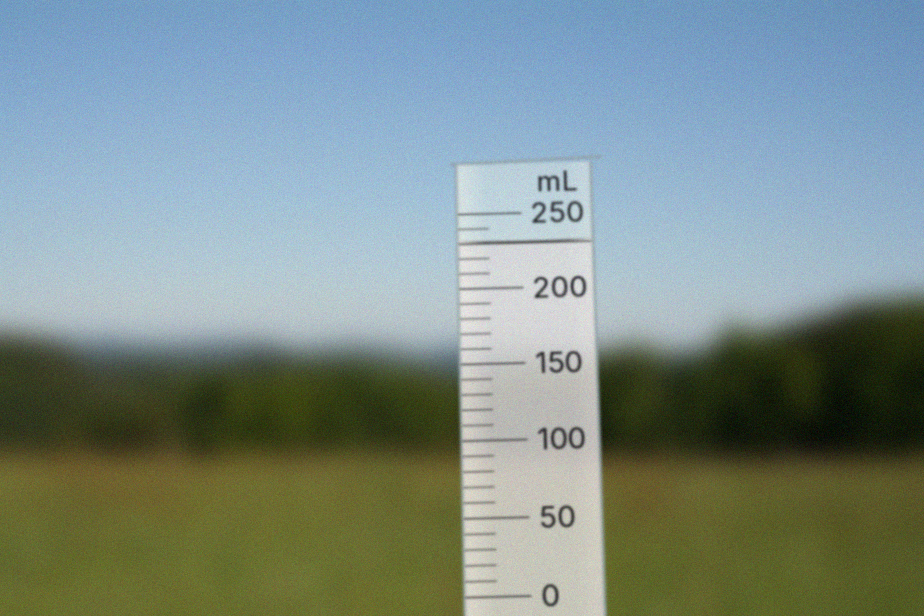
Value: 230 mL
